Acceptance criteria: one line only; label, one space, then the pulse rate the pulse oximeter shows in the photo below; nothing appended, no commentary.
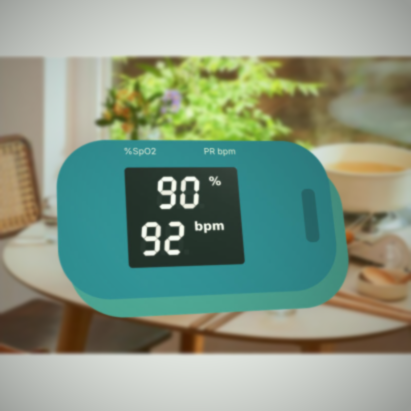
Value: 92 bpm
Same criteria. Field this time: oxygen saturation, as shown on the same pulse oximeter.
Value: 90 %
